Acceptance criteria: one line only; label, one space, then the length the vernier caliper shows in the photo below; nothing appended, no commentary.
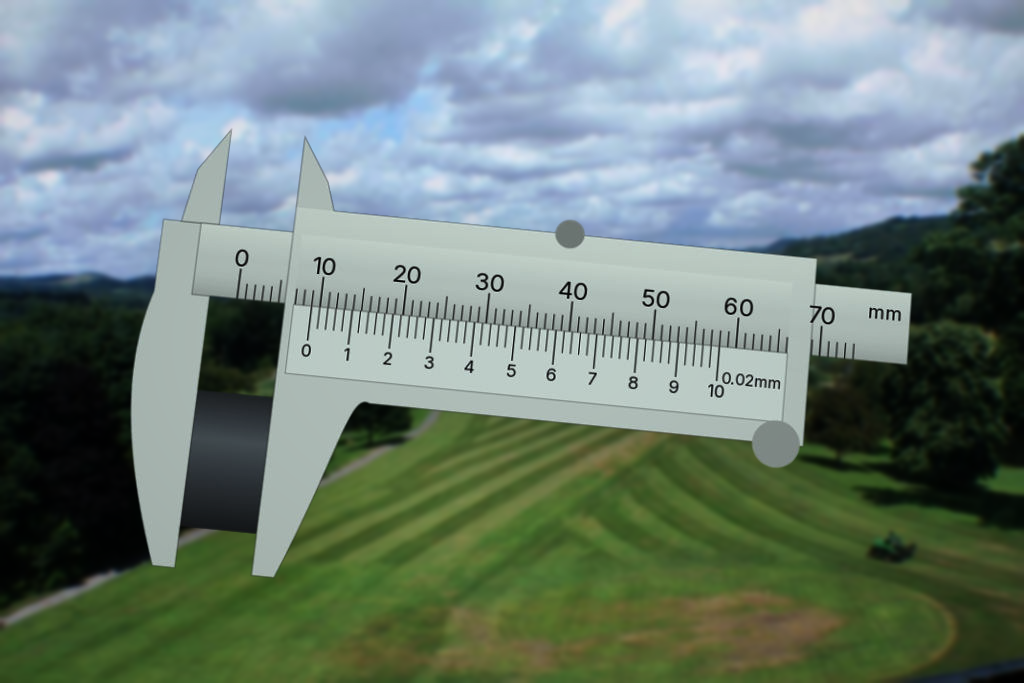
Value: 9.0 mm
